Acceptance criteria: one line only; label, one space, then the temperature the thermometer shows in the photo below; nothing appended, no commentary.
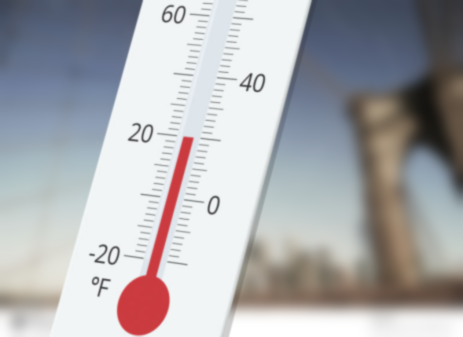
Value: 20 °F
